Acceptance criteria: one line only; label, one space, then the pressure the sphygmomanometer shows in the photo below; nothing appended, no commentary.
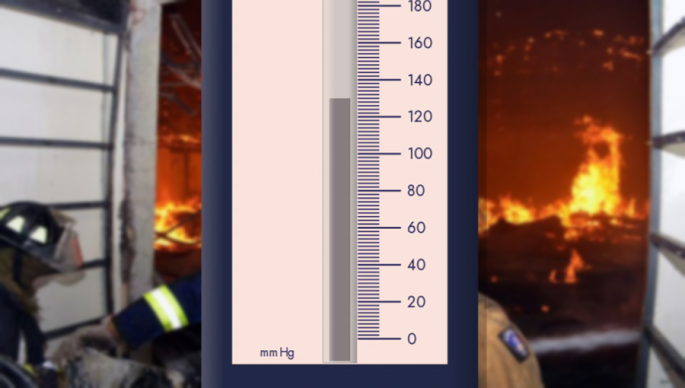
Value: 130 mmHg
